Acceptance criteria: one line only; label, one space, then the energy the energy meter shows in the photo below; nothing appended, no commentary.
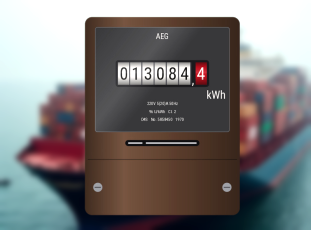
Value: 13084.4 kWh
